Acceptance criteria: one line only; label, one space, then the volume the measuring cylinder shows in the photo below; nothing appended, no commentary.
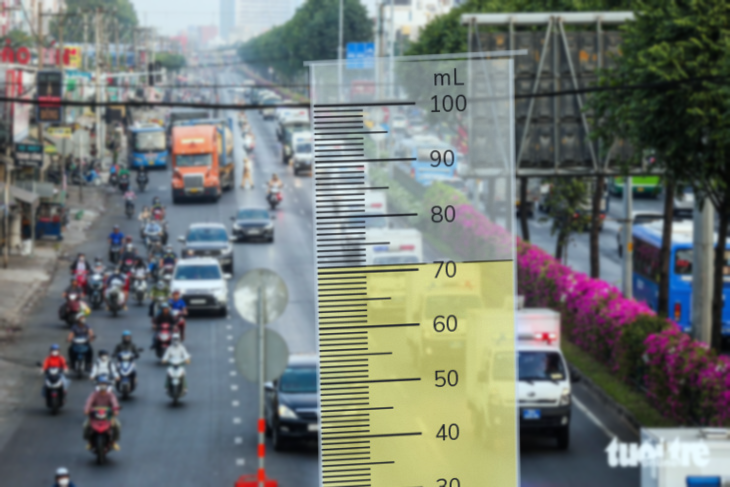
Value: 71 mL
